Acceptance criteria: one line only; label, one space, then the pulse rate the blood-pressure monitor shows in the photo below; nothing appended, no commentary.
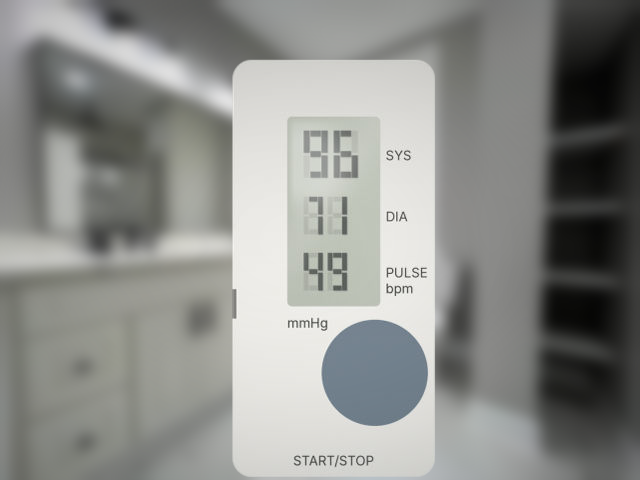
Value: 49 bpm
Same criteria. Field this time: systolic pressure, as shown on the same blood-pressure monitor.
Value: 96 mmHg
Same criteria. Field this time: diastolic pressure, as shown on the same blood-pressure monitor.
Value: 71 mmHg
